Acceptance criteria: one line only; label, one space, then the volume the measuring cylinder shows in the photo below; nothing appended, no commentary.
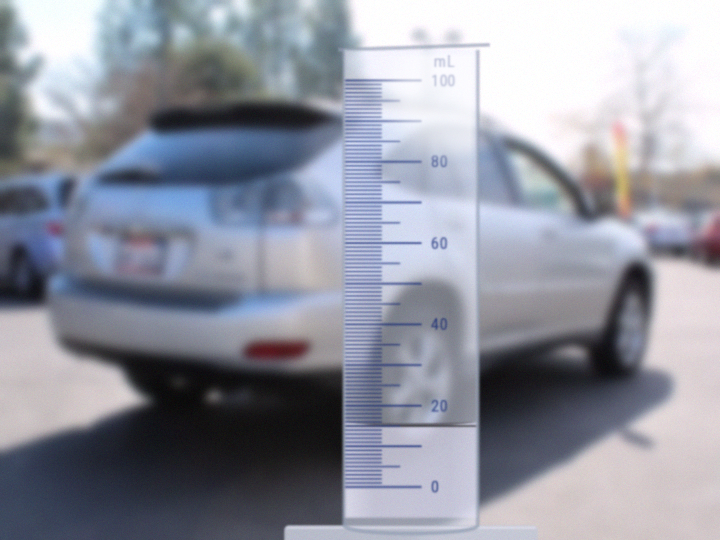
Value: 15 mL
